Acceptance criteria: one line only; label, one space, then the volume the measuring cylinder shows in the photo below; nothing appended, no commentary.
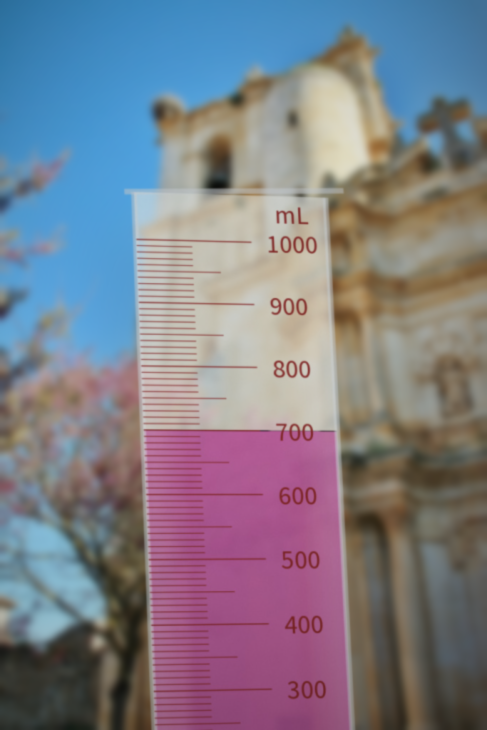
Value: 700 mL
